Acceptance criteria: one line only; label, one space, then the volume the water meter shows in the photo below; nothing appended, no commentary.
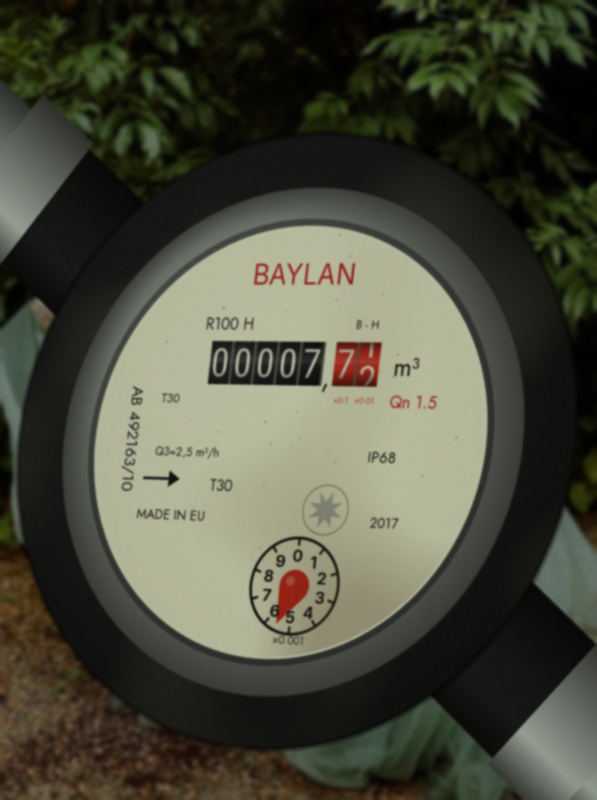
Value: 7.715 m³
